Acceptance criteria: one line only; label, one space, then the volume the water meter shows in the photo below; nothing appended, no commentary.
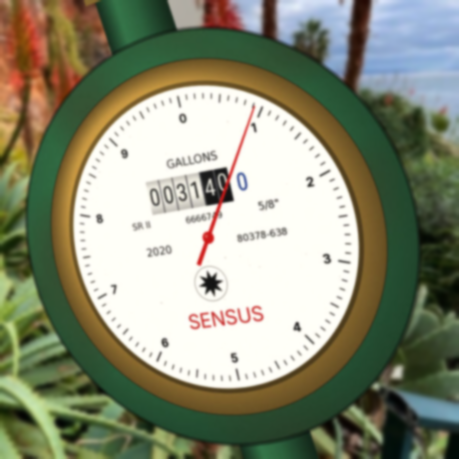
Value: 31400.9 gal
